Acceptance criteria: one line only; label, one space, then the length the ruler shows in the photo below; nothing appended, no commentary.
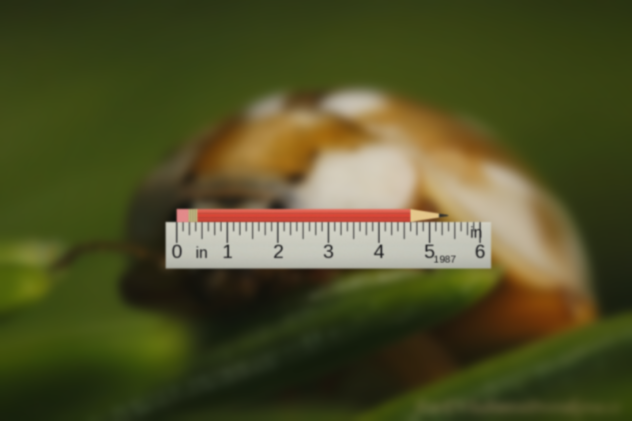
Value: 5.375 in
